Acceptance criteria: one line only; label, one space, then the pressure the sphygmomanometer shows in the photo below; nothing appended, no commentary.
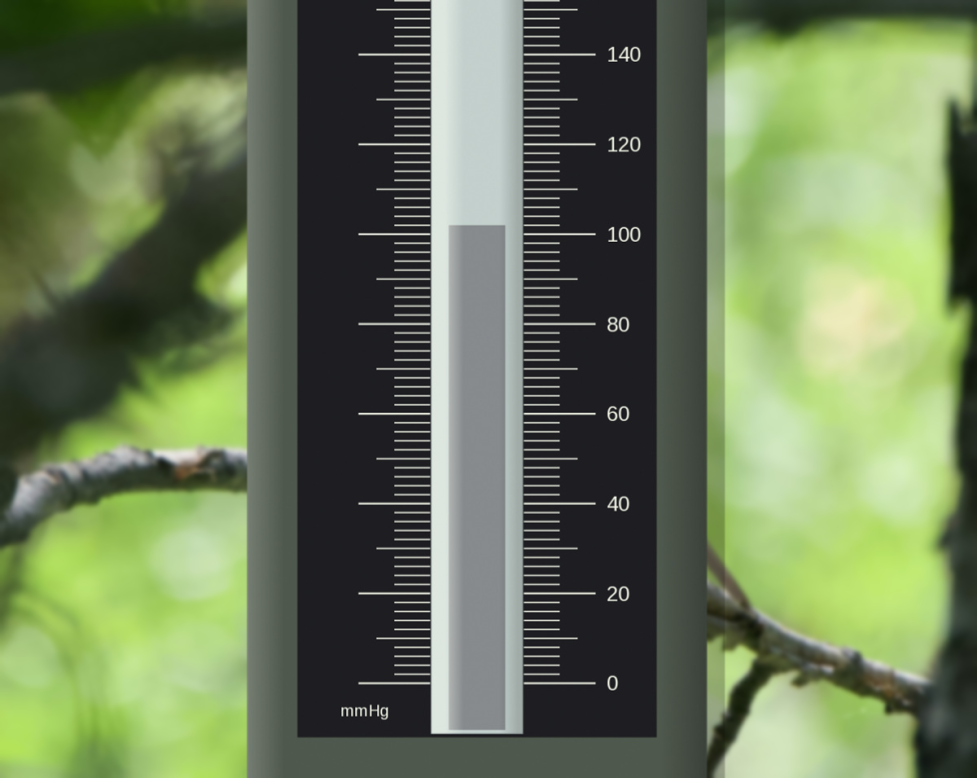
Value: 102 mmHg
